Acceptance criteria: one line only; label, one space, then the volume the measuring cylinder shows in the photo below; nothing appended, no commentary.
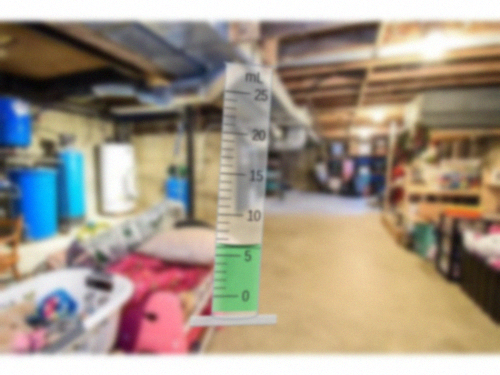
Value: 6 mL
